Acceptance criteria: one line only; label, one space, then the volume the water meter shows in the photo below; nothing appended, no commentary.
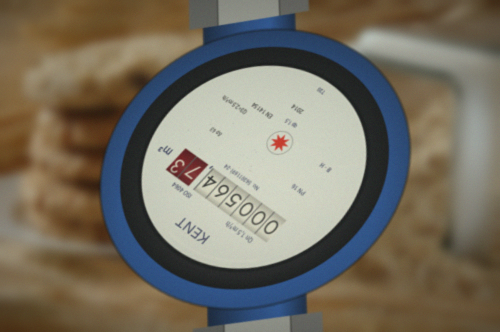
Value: 564.73 m³
